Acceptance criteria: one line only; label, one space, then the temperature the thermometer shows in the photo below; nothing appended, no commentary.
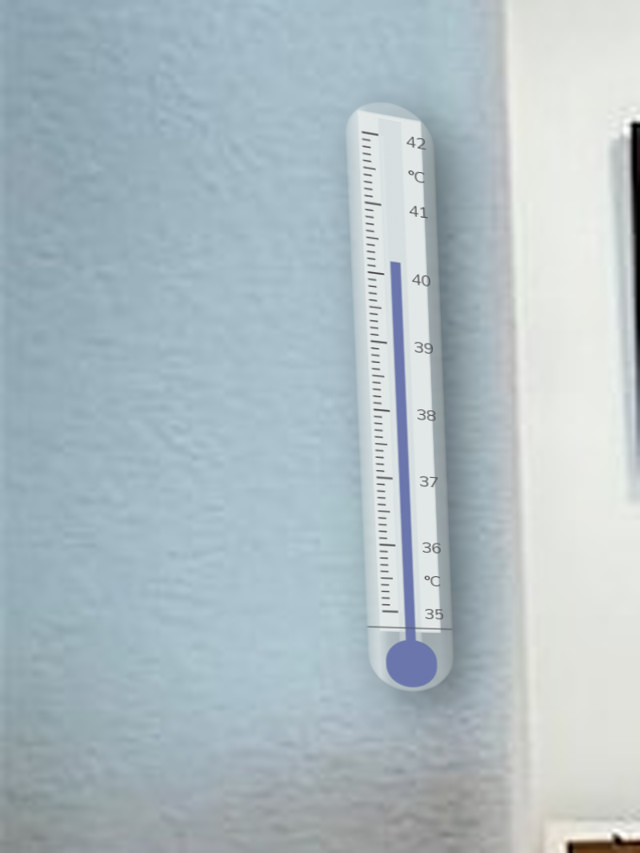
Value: 40.2 °C
